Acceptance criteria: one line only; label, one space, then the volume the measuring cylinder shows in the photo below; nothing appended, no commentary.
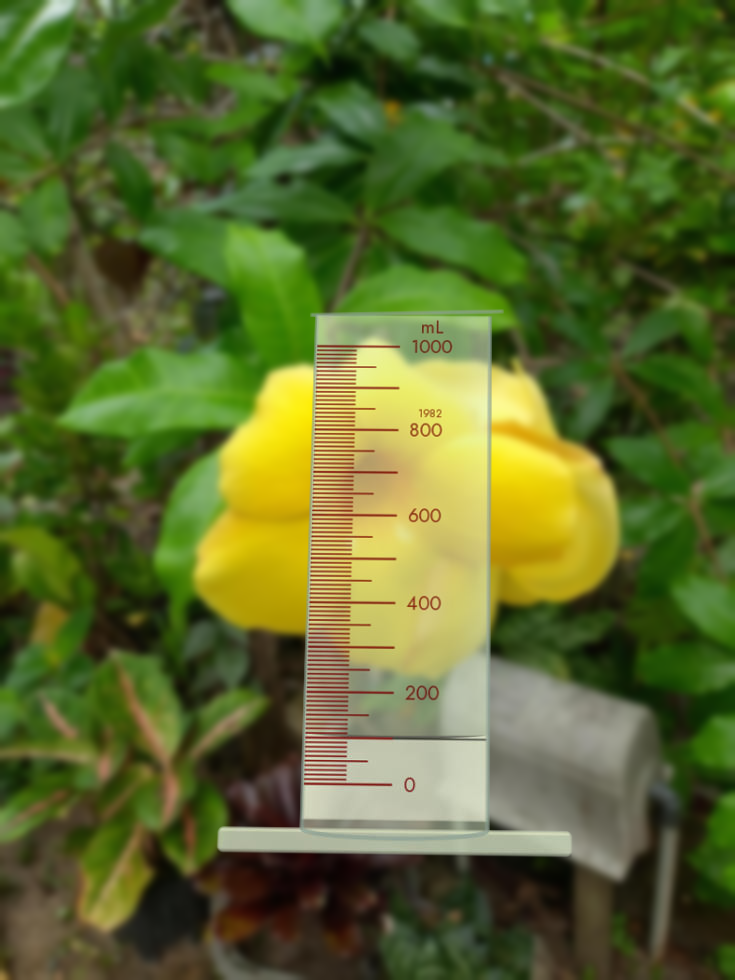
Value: 100 mL
